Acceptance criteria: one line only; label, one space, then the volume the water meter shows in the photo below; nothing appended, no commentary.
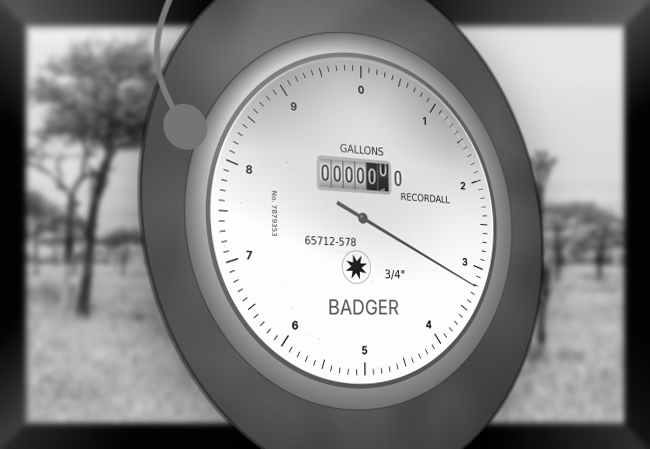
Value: 3.2 gal
